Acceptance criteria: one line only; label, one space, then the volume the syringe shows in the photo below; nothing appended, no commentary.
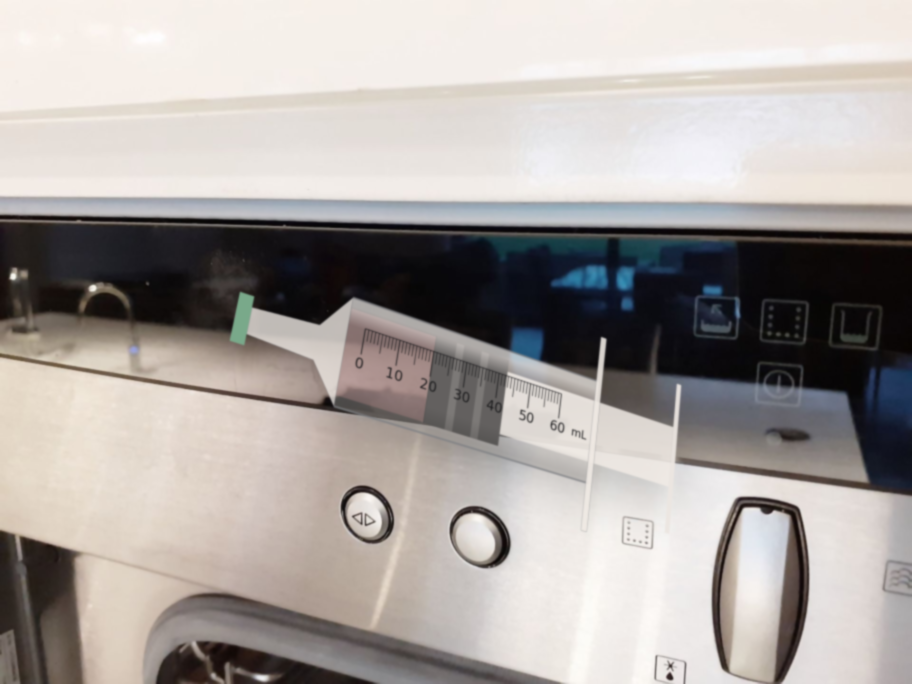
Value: 20 mL
